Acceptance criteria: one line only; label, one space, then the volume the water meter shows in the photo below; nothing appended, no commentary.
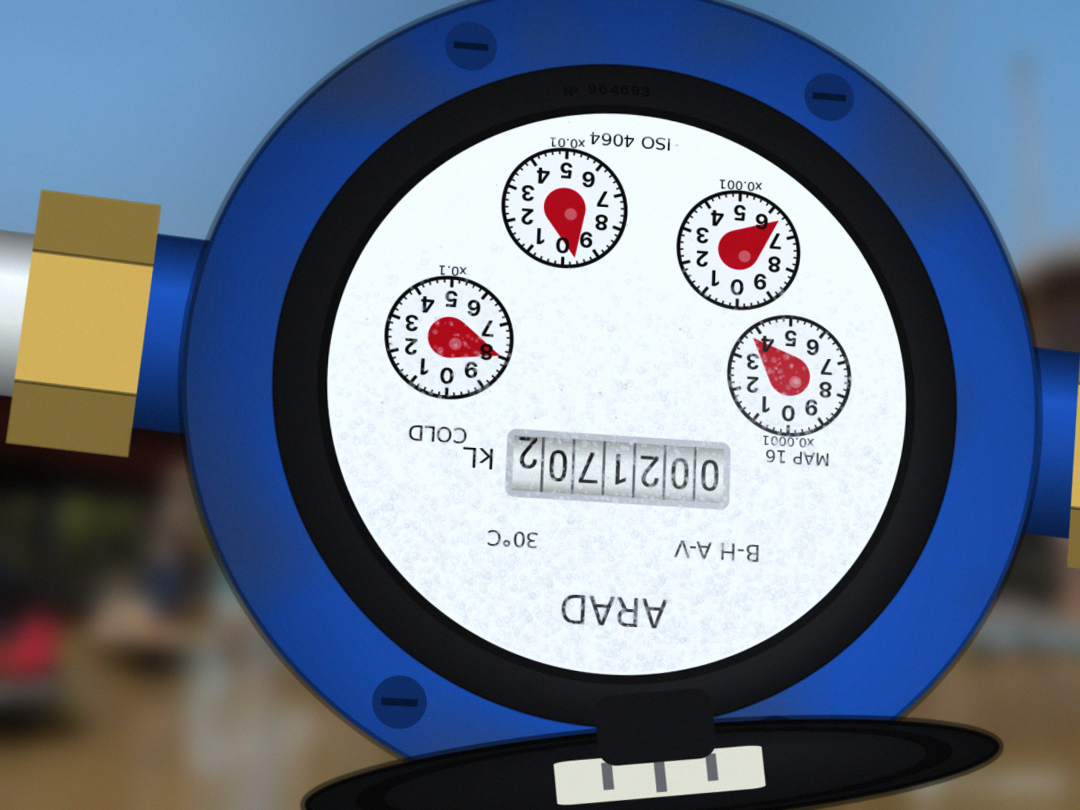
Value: 21701.7963 kL
